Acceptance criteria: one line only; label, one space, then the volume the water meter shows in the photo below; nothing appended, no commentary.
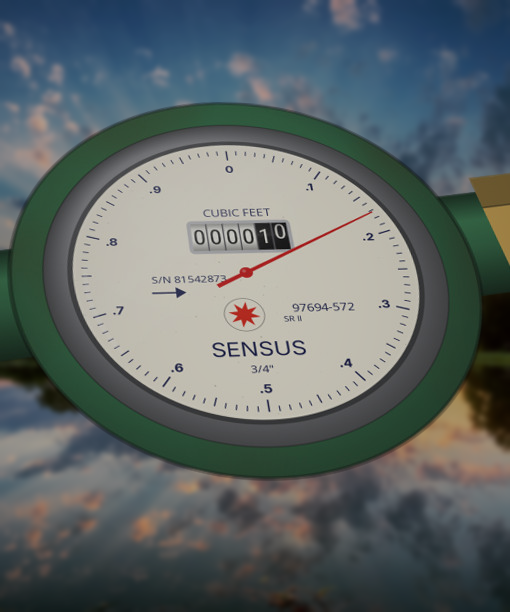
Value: 10.17 ft³
